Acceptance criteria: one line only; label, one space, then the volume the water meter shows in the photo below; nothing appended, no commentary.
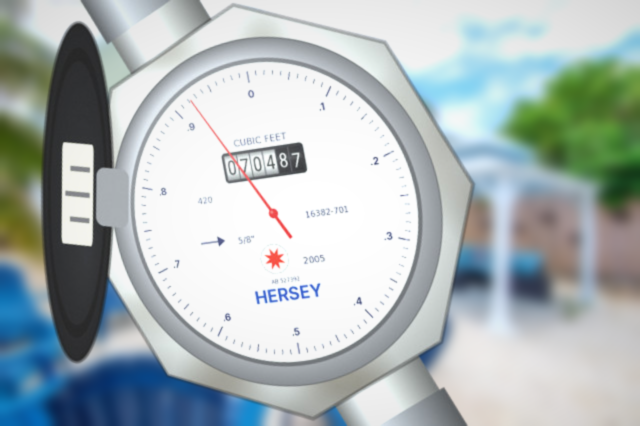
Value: 70486.92 ft³
